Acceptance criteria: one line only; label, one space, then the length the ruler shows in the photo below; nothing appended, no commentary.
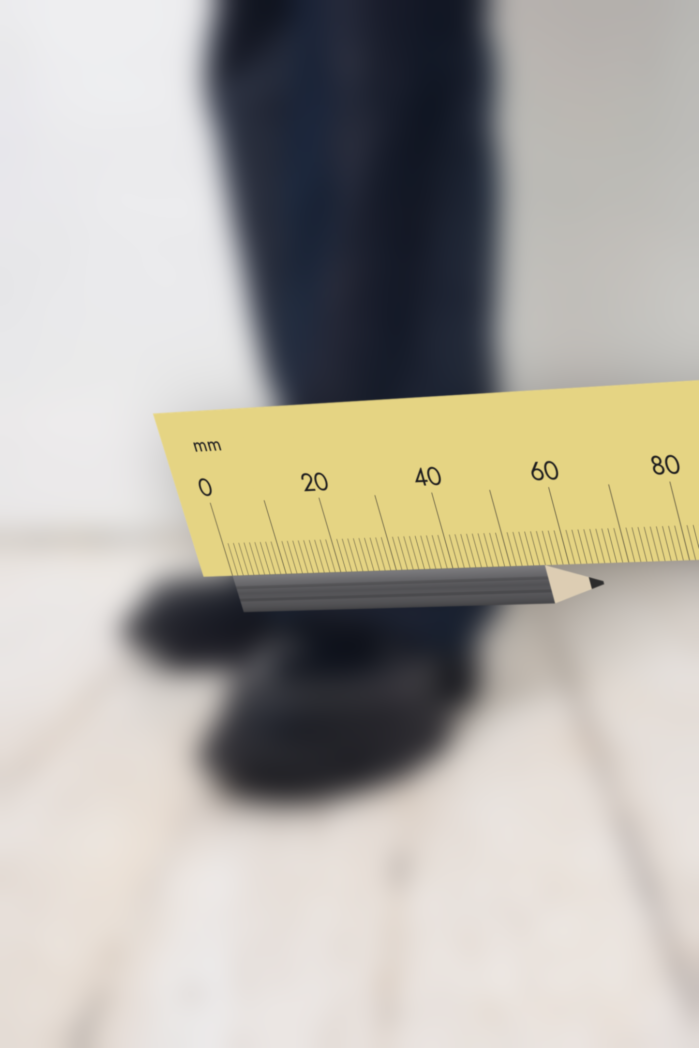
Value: 65 mm
